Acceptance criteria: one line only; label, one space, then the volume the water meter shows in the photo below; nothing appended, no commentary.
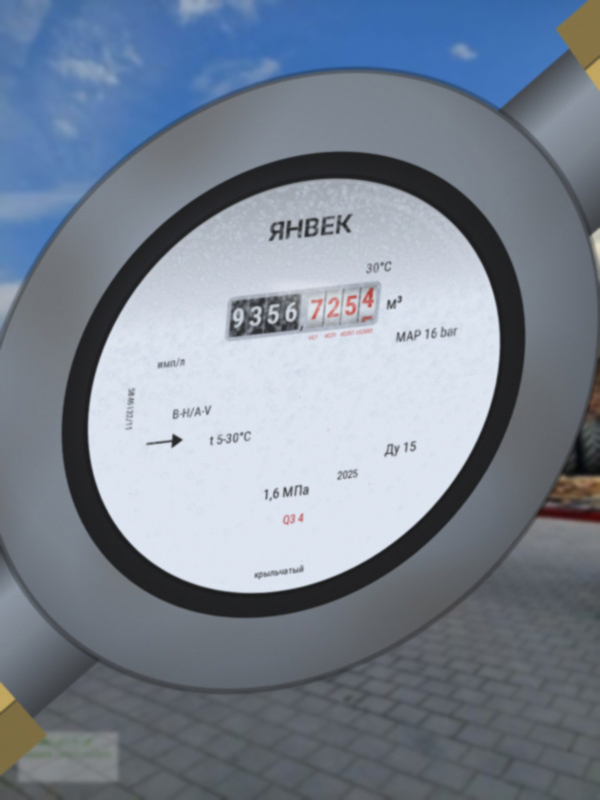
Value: 9356.7254 m³
